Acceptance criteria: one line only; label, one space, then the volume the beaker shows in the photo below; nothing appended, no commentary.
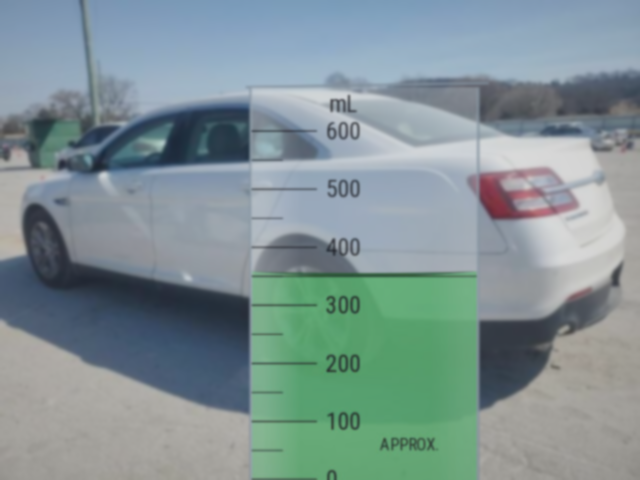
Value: 350 mL
